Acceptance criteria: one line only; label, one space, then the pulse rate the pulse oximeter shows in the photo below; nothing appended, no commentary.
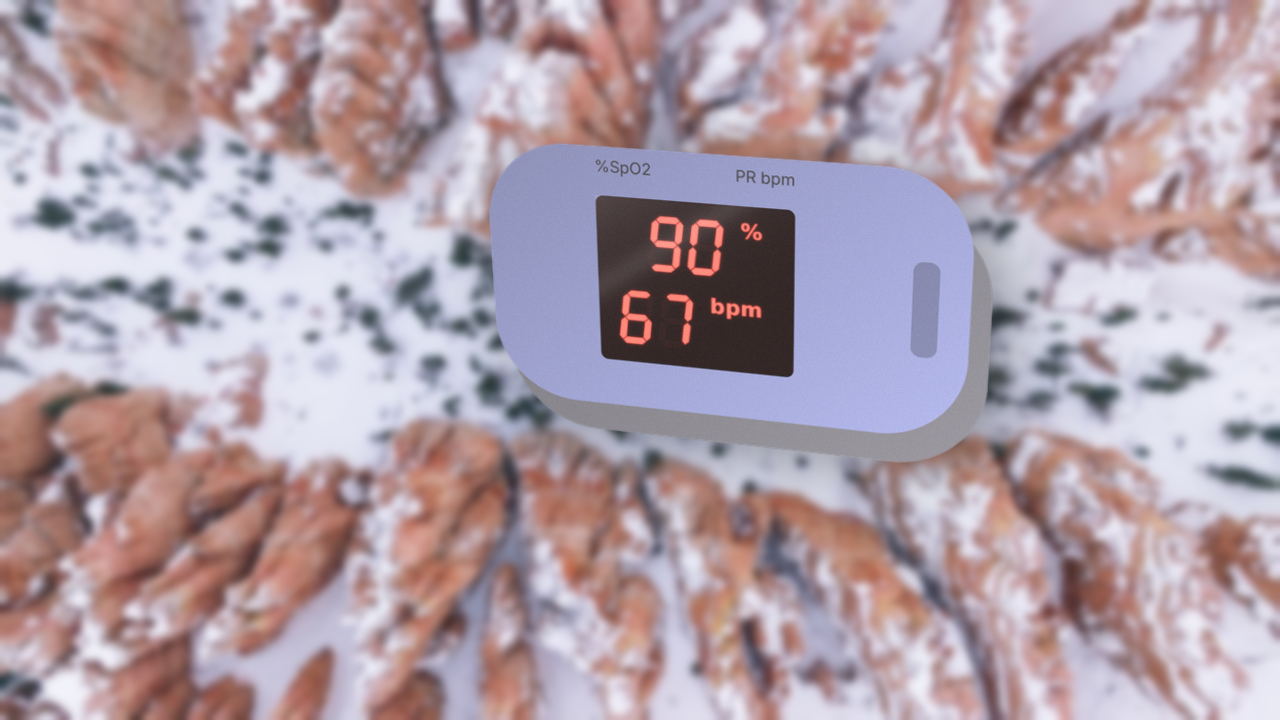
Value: 67 bpm
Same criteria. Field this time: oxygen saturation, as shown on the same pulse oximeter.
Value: 90 %
